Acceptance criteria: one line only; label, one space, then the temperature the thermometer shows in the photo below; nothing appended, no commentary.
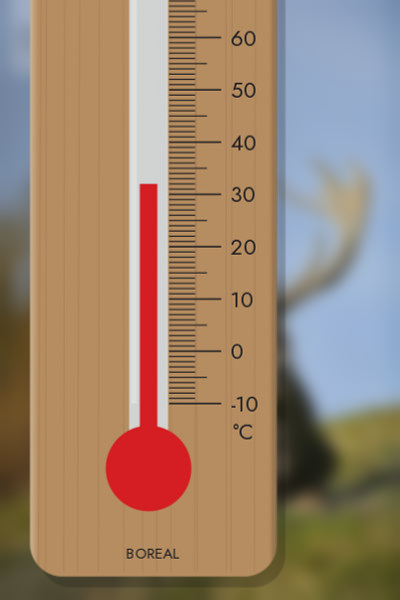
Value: 32 °C
